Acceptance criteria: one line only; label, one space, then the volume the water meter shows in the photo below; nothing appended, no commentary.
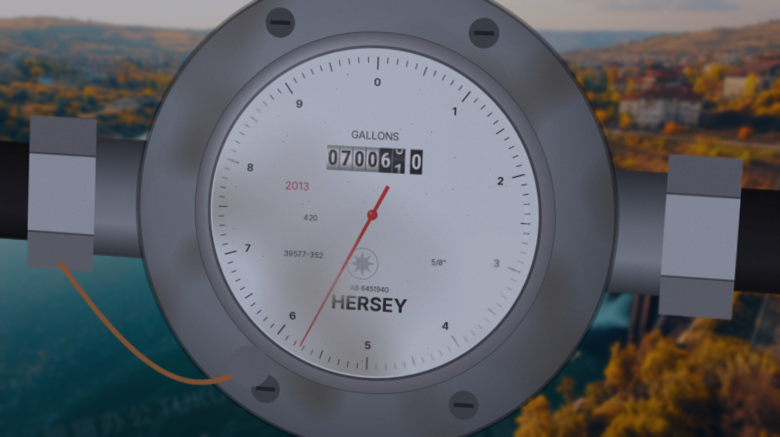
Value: 700605.7 gal
